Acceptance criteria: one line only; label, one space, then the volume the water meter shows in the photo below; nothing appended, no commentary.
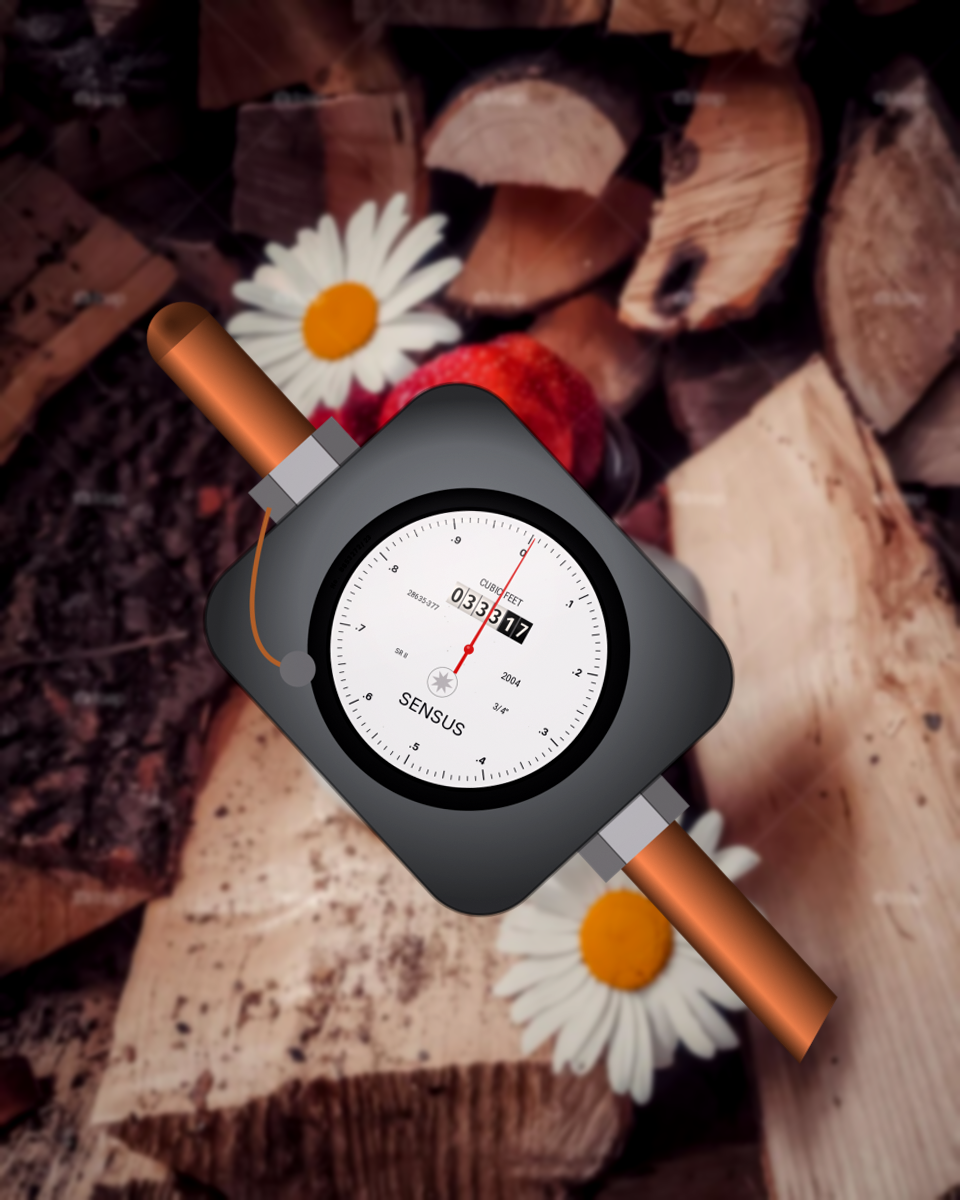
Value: 33317.00 ft³
